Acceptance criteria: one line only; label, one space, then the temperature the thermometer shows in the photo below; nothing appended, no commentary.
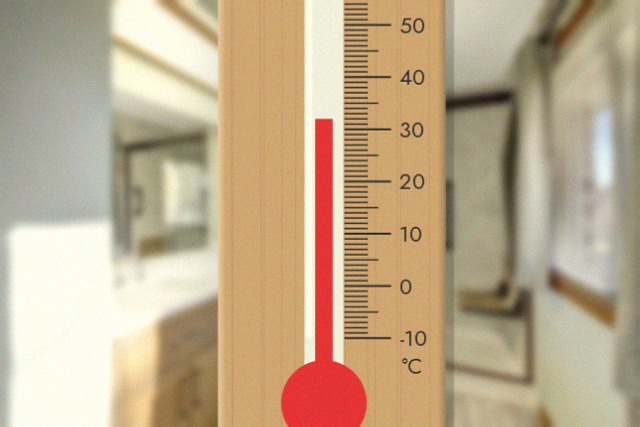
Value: 32 °C
